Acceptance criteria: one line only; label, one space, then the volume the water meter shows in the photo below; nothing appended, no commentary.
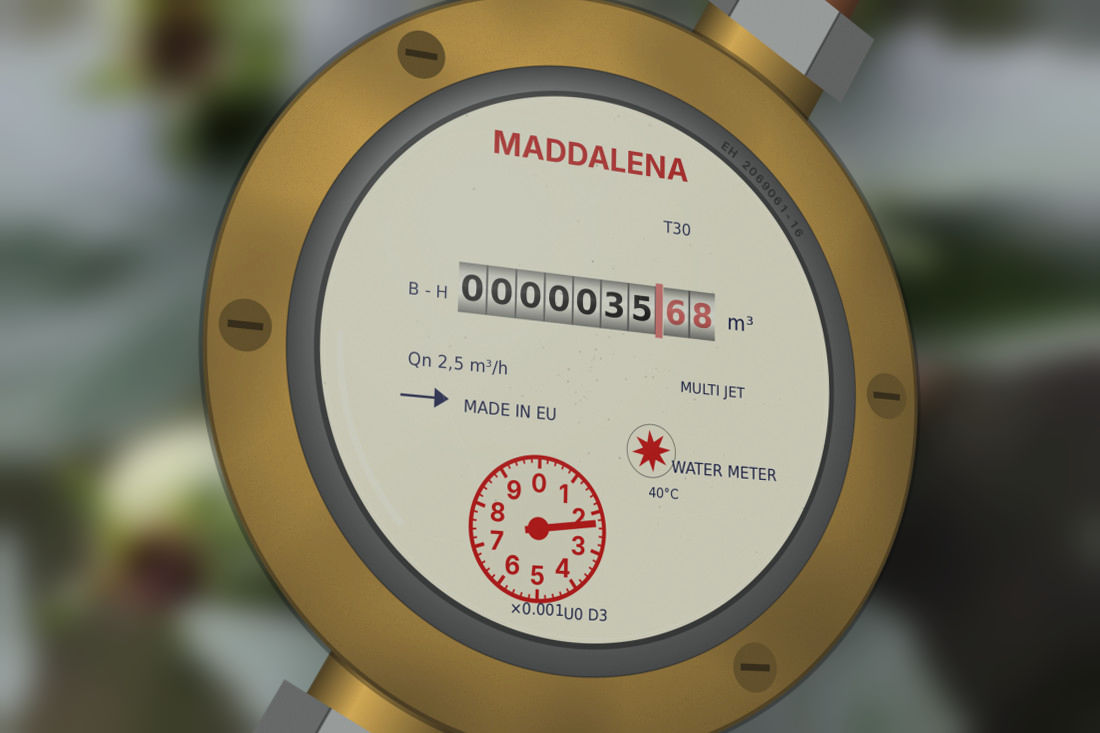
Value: 35.682 m³
